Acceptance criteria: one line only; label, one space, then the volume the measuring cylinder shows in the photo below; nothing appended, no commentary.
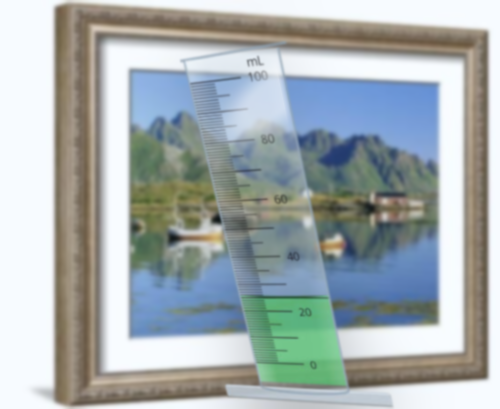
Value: 25 mL
